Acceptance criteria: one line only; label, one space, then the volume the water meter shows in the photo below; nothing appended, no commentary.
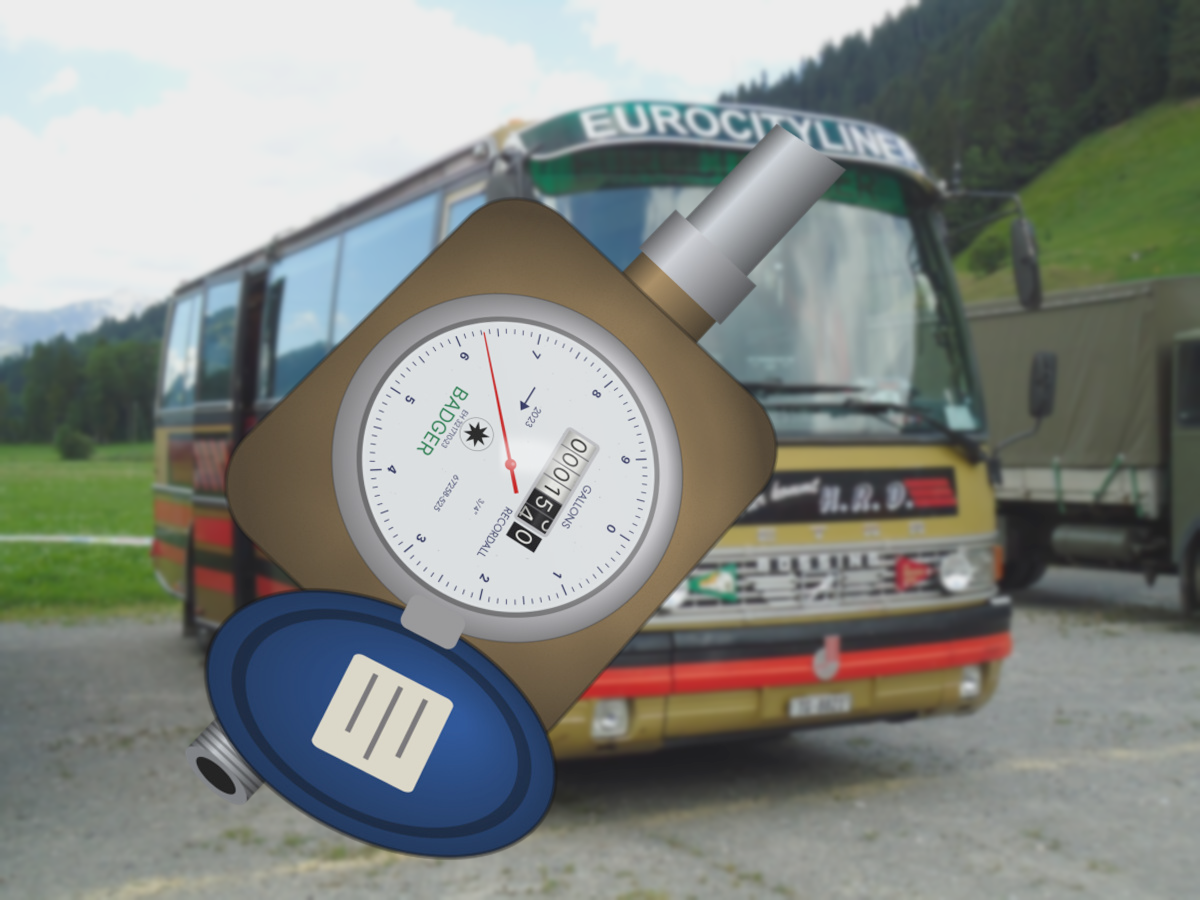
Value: 1536.3 gal
